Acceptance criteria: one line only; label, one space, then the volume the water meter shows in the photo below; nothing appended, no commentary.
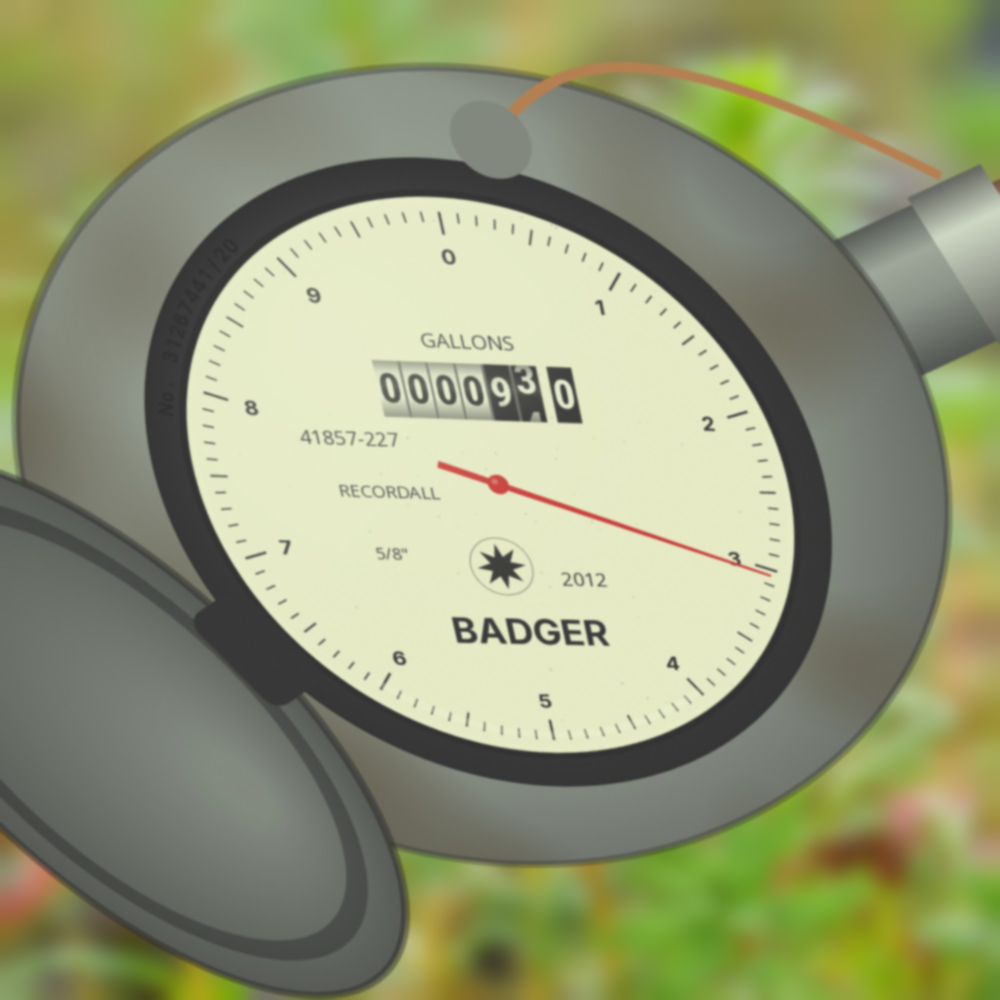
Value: 933.0 gal
